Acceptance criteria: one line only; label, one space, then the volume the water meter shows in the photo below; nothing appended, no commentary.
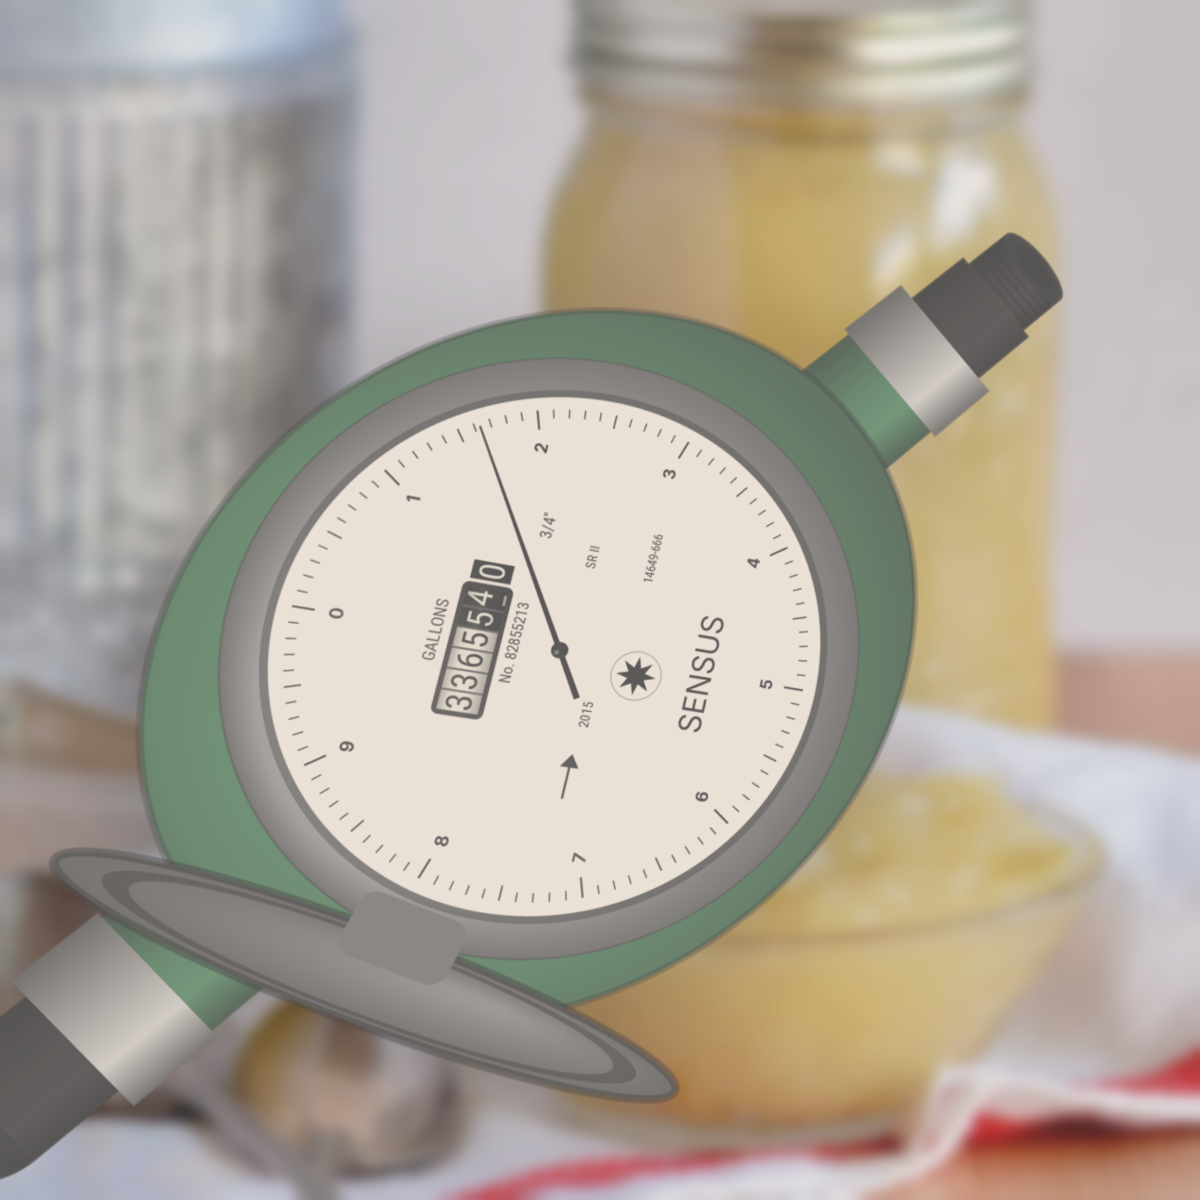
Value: 3365541.6 gal
